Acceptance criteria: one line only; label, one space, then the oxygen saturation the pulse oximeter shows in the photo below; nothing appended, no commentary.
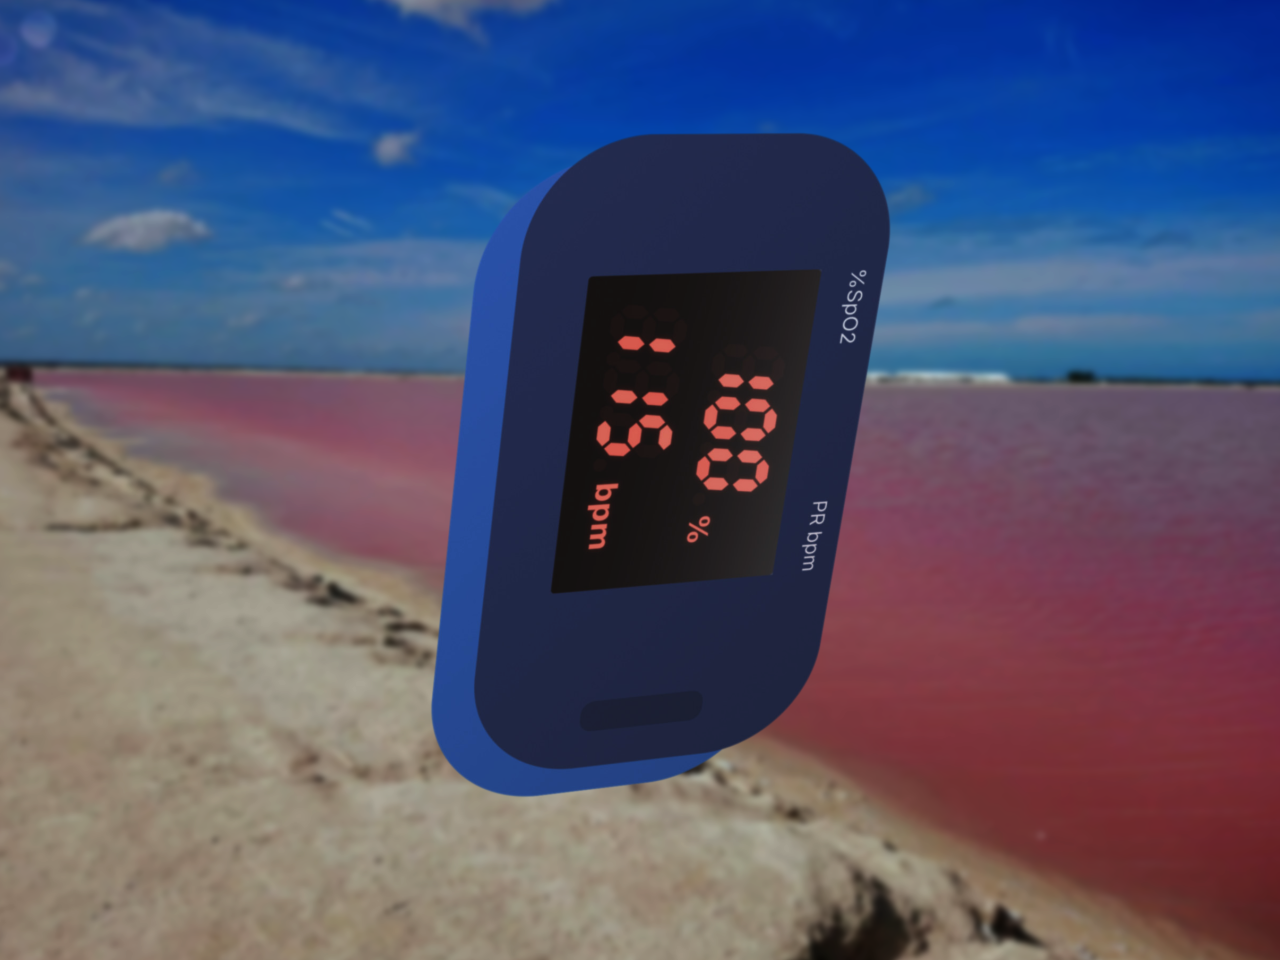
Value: 100 %
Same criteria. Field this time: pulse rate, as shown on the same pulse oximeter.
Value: 115 bpm
